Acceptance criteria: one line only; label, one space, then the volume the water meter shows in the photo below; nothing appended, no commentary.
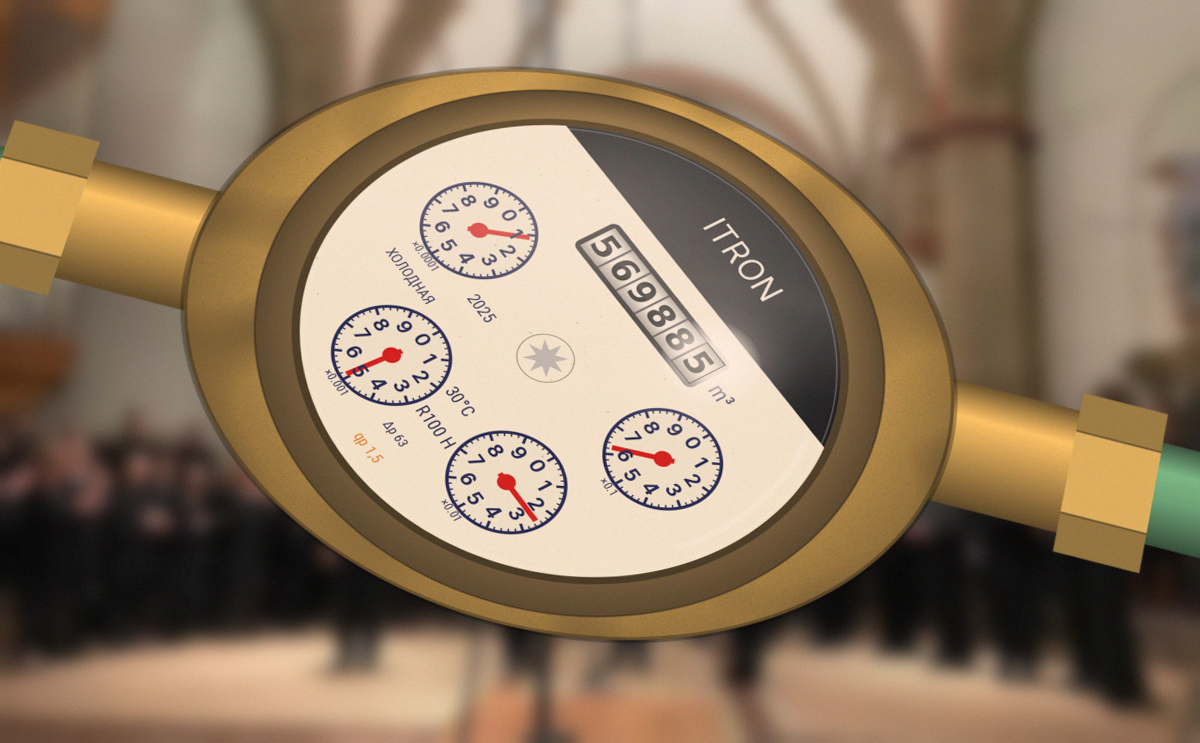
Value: 569885.6251 m³
